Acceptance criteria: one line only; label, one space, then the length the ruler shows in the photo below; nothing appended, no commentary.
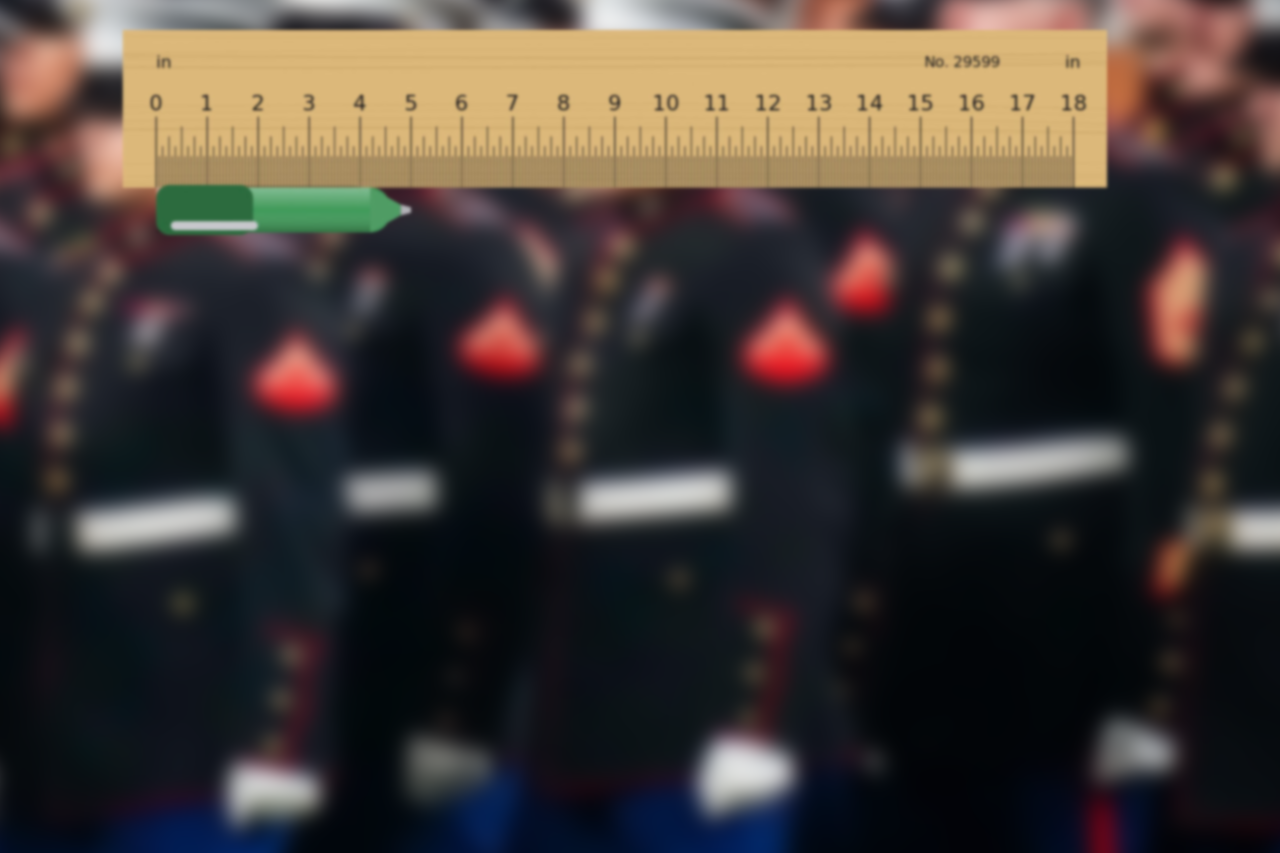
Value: 5 in
